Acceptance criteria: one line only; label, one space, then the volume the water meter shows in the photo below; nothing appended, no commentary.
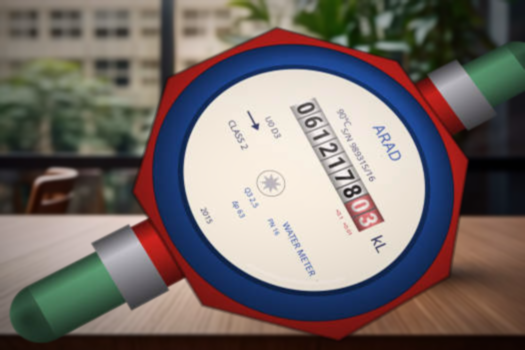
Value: 612178.03 kL
